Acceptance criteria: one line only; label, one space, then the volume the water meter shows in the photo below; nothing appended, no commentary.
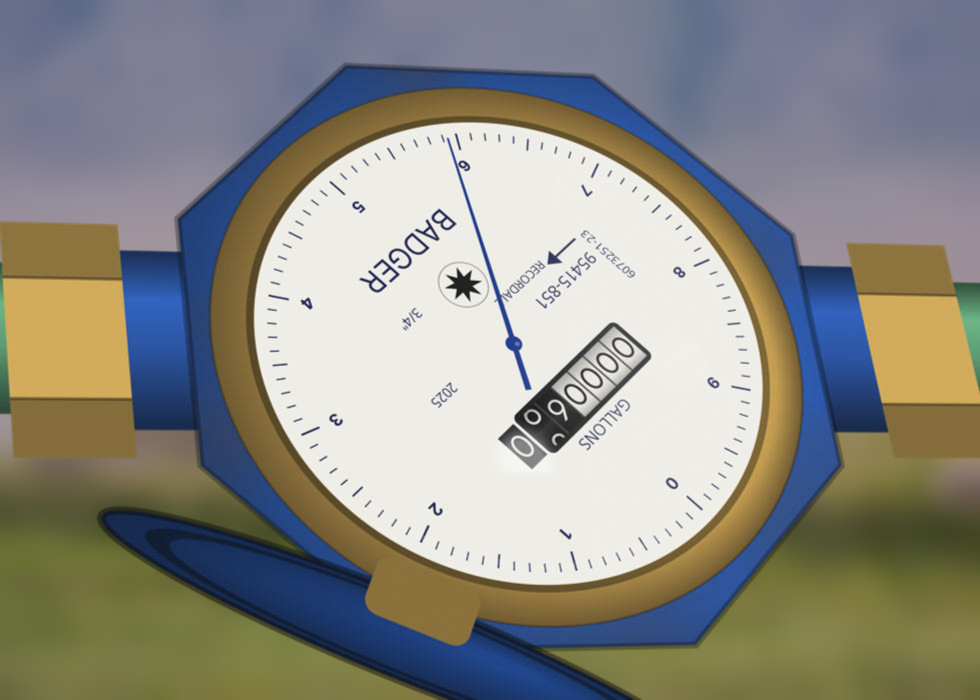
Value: 685.9 gal
